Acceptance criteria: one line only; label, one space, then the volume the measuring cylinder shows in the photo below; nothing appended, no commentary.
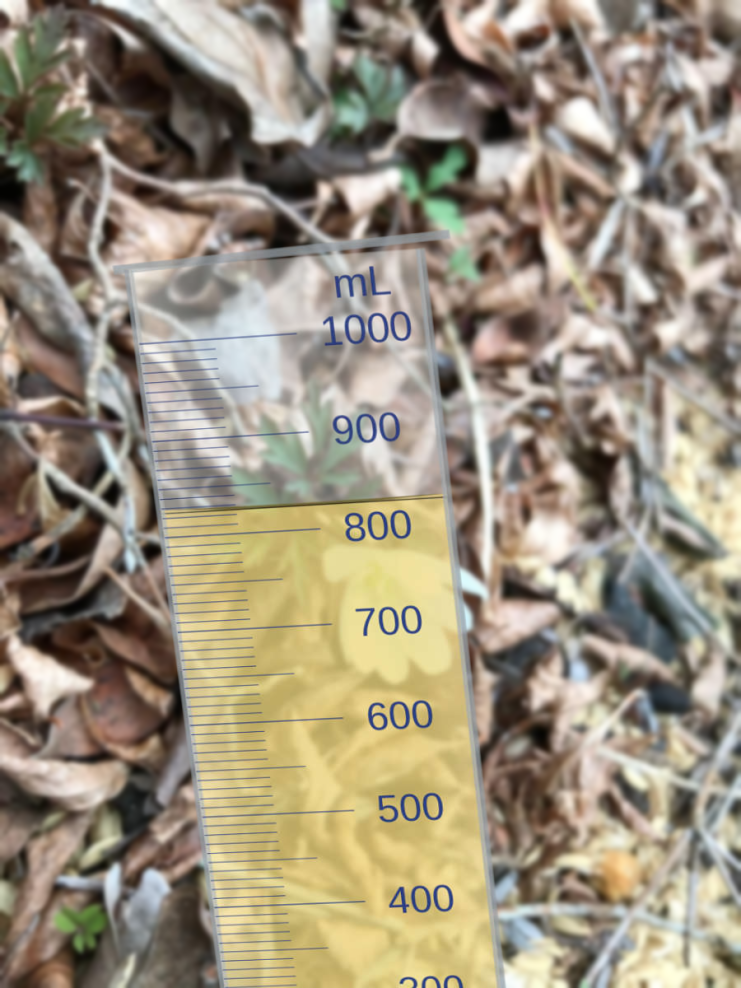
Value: 825 mL
